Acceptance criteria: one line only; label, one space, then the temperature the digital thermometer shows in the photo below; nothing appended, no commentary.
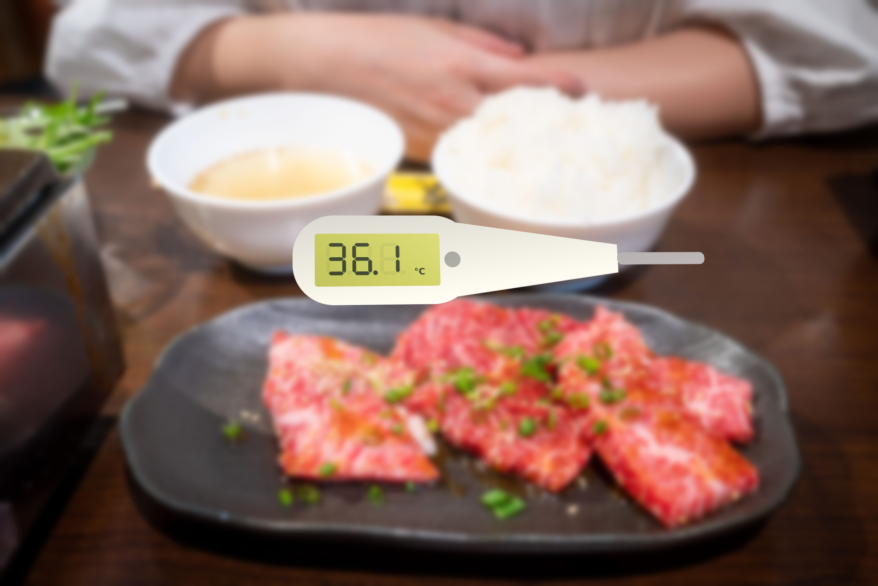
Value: 36.1 °C
